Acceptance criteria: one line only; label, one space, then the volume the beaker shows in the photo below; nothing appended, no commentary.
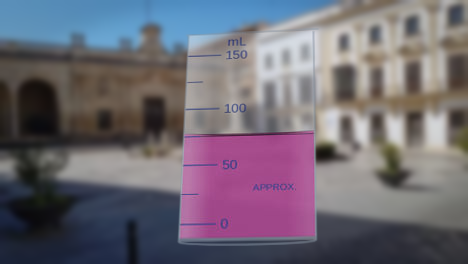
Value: 75 mL
